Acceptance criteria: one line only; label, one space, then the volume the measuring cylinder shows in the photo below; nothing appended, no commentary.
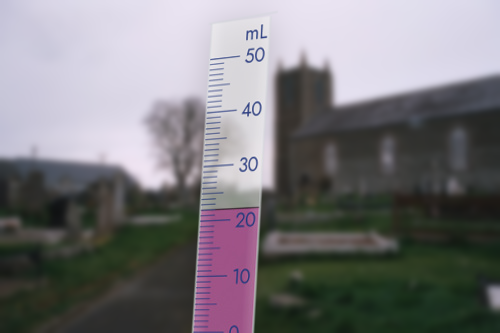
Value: 22 mL
